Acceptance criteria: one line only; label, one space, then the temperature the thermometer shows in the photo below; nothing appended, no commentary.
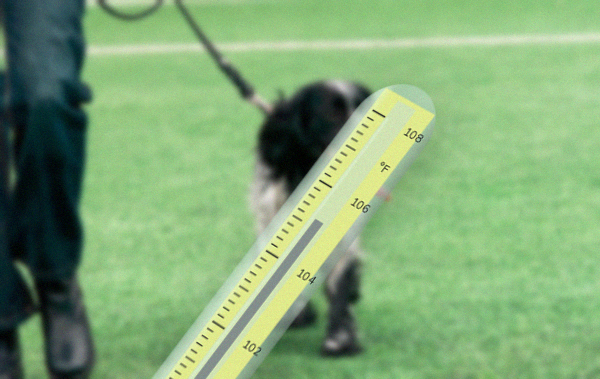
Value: 105.2 °F
